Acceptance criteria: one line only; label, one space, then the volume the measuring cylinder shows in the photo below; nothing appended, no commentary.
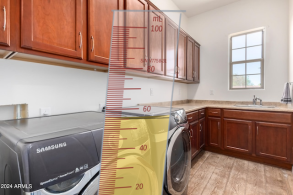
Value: 55 mL
